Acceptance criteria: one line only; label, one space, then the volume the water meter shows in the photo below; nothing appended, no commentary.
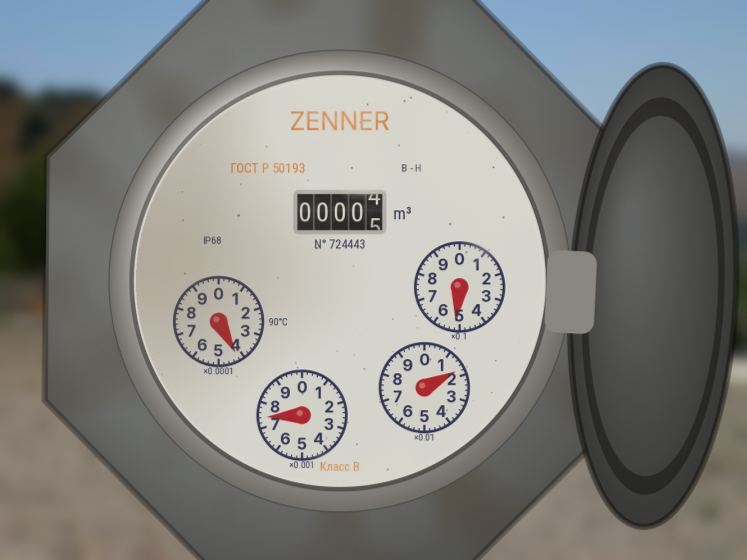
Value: 4.5174 m³
